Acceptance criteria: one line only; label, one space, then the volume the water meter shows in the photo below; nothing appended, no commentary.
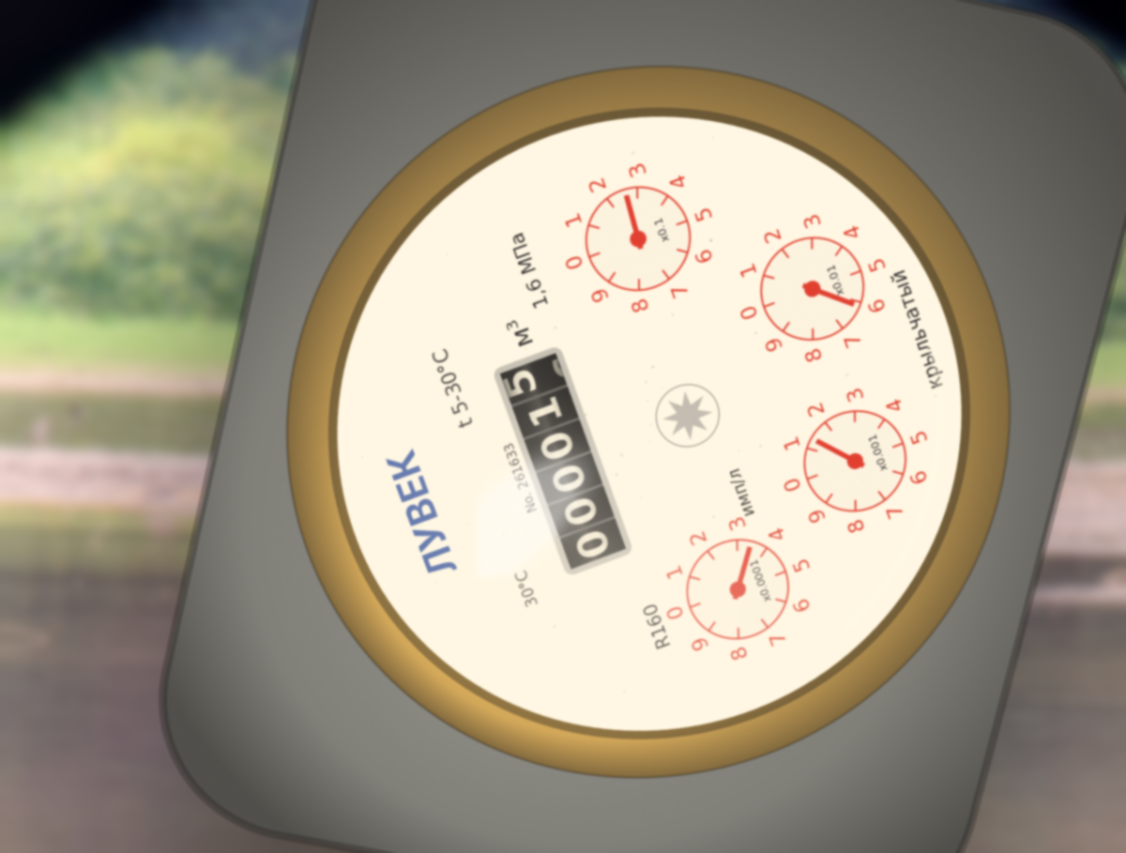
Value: 15.2613 m³
